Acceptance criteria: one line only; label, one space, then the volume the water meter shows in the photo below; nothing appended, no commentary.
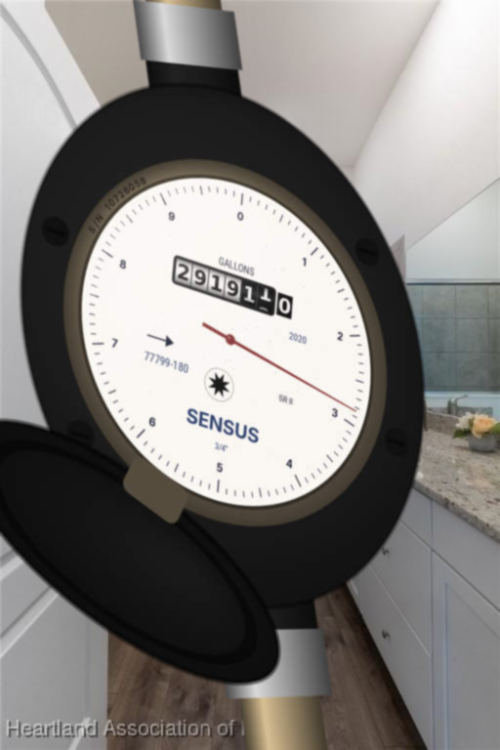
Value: 2919112.8 gal
